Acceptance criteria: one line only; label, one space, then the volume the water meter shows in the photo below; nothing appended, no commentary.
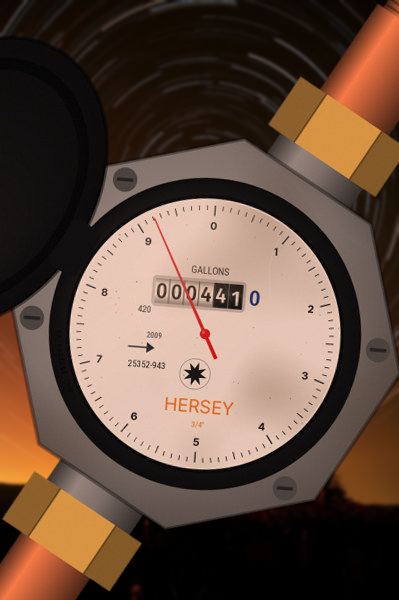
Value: 4409.2 gal
